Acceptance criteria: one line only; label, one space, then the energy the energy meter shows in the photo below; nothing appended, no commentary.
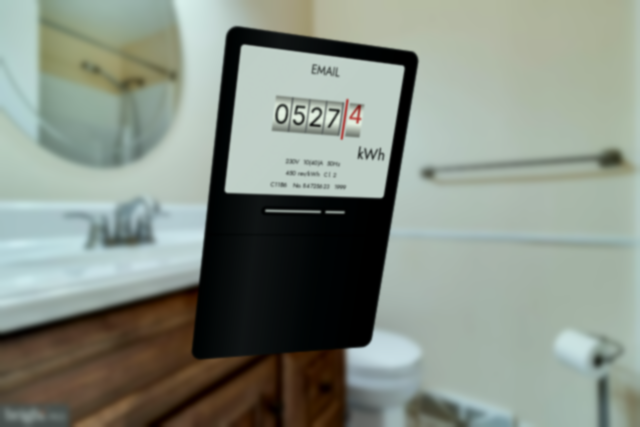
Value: 527.4 kWh
